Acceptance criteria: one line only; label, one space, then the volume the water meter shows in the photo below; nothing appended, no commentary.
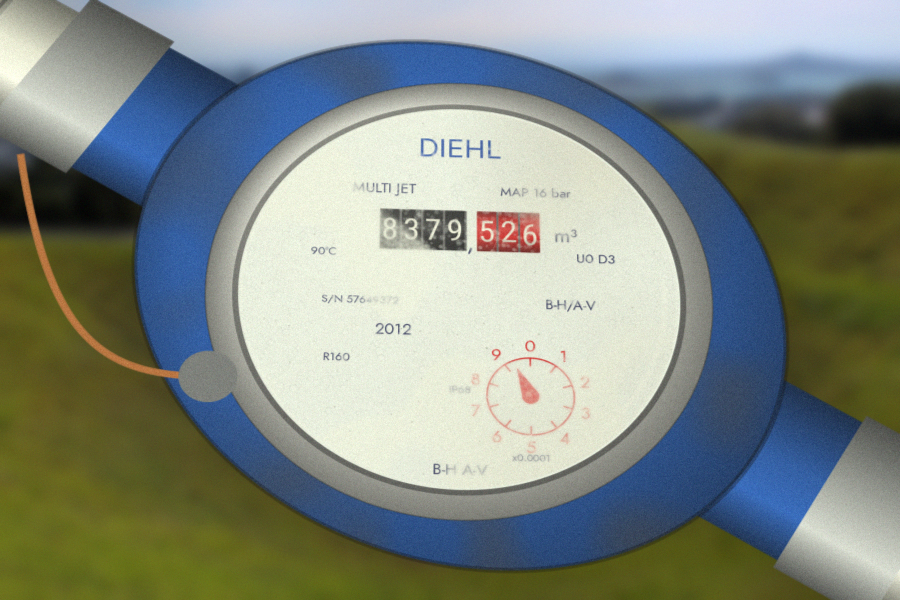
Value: 8379.5259 m³
